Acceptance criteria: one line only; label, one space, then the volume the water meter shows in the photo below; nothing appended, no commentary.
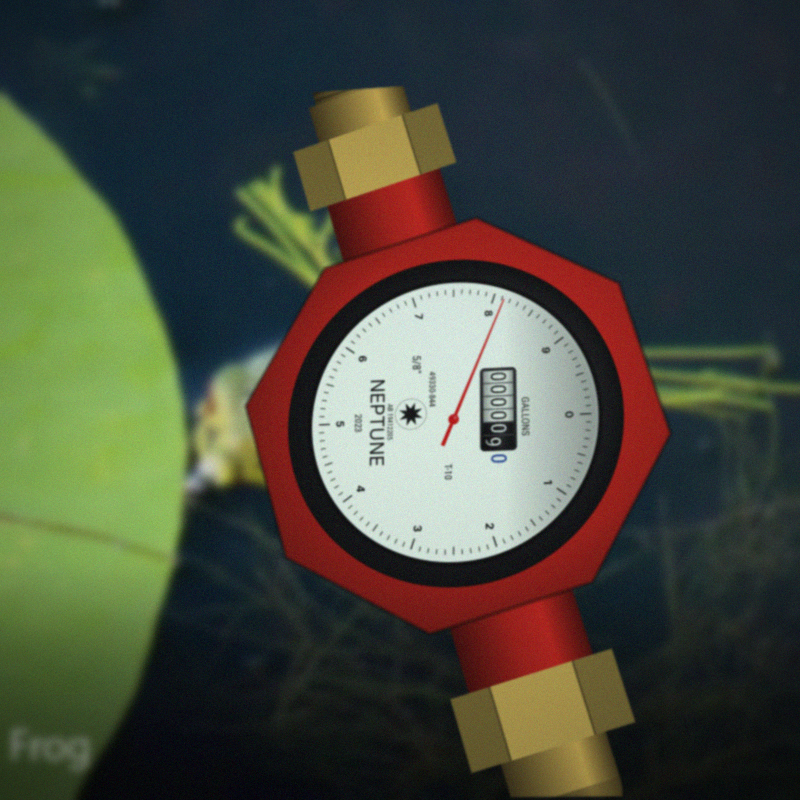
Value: 88.1 gal
